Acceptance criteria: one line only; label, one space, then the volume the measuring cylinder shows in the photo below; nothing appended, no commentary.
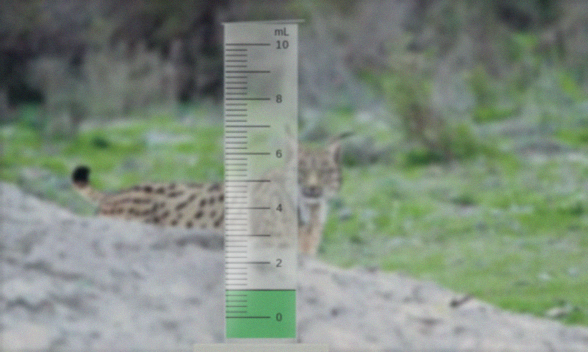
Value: 1 mL
